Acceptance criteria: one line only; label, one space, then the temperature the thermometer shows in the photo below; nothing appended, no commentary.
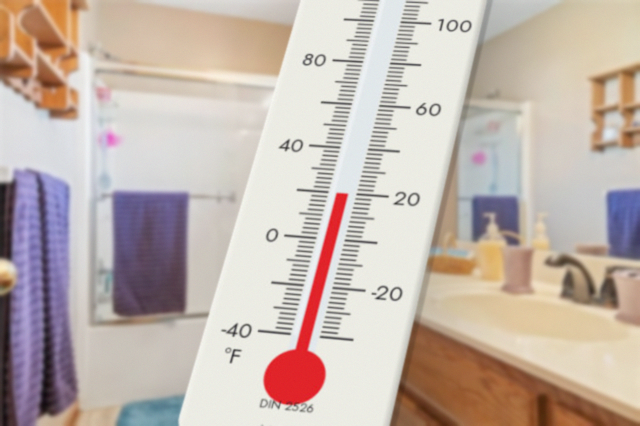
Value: 20 °F
